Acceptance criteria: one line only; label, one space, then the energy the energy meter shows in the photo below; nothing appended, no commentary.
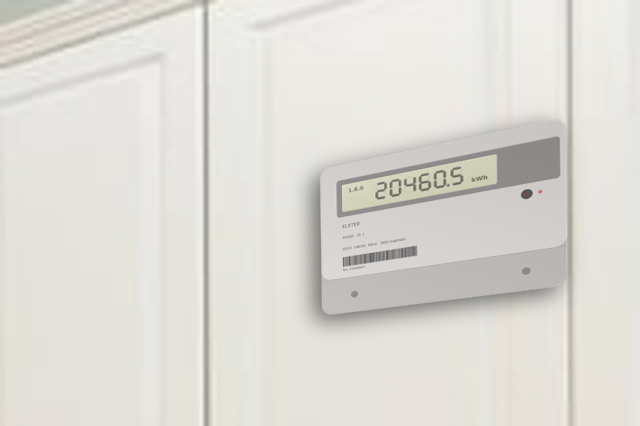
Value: 20460.5 kWh
